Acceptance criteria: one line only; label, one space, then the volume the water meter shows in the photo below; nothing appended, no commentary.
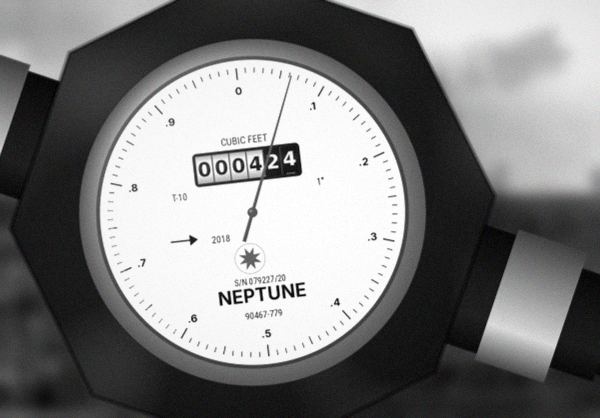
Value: 424.06 ft³
